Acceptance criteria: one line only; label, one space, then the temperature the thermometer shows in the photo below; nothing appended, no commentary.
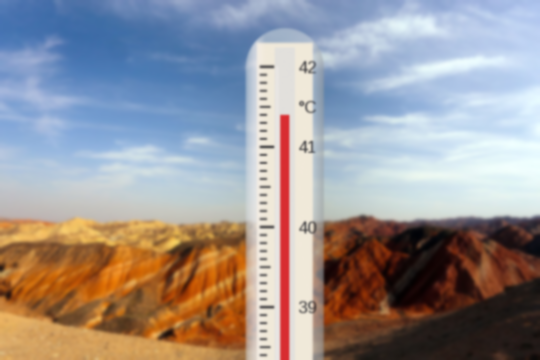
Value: 41.4 °C
